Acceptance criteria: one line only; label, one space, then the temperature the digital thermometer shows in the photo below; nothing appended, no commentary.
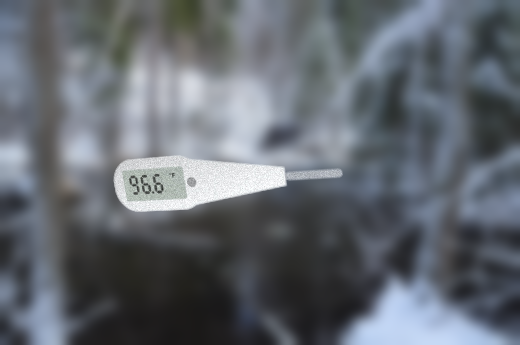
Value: 96.6 °F
